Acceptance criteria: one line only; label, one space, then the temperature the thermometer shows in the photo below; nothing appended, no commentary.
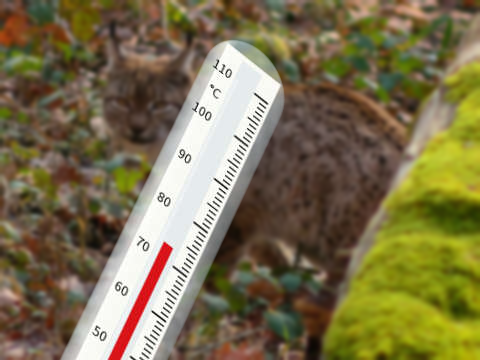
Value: 73 °C
